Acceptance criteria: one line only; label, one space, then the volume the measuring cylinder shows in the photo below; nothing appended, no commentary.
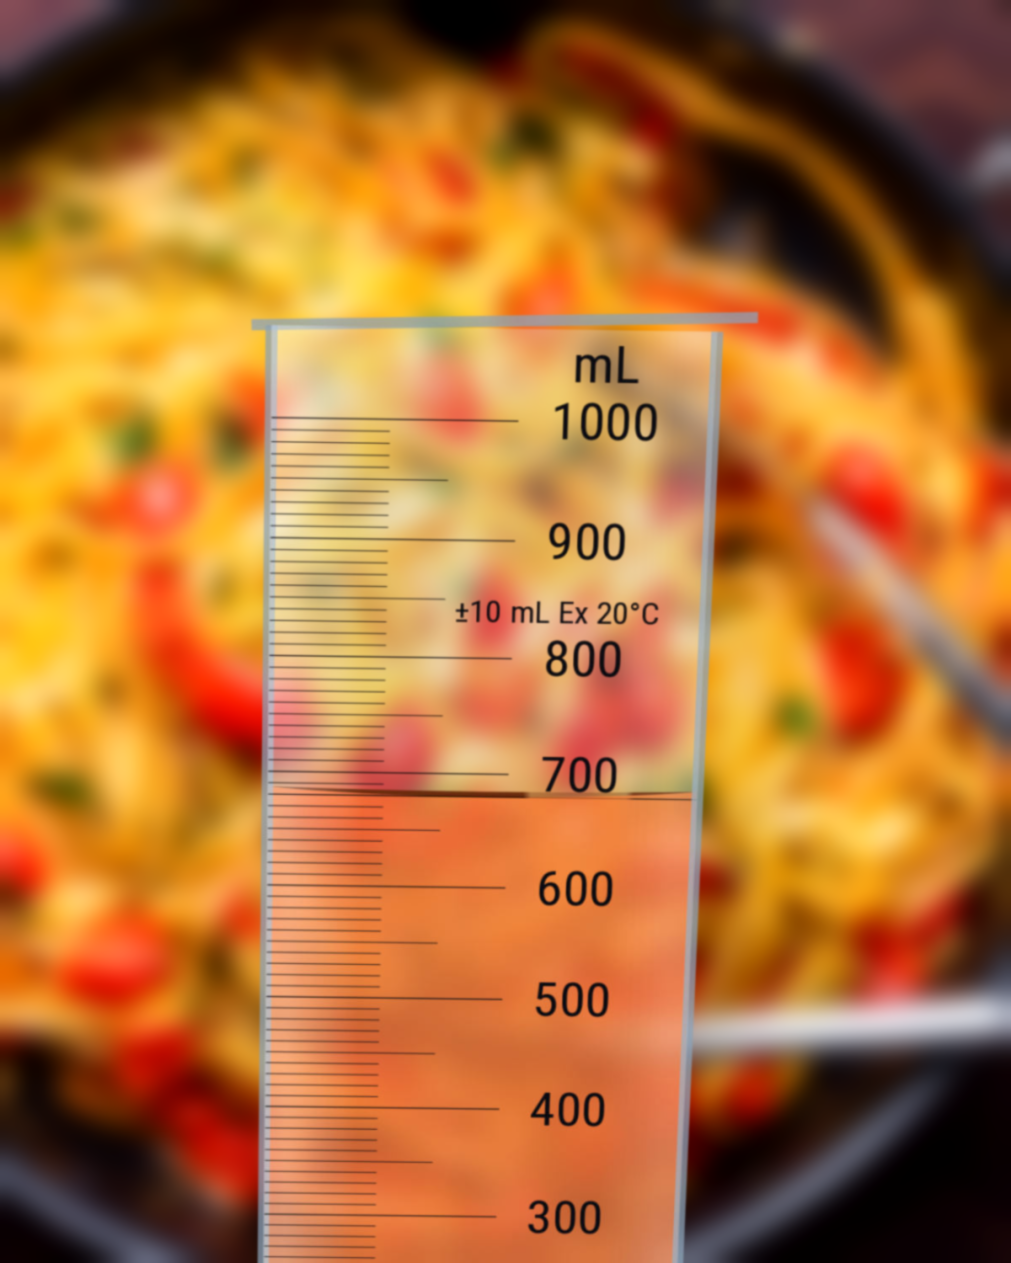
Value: 680 mL
